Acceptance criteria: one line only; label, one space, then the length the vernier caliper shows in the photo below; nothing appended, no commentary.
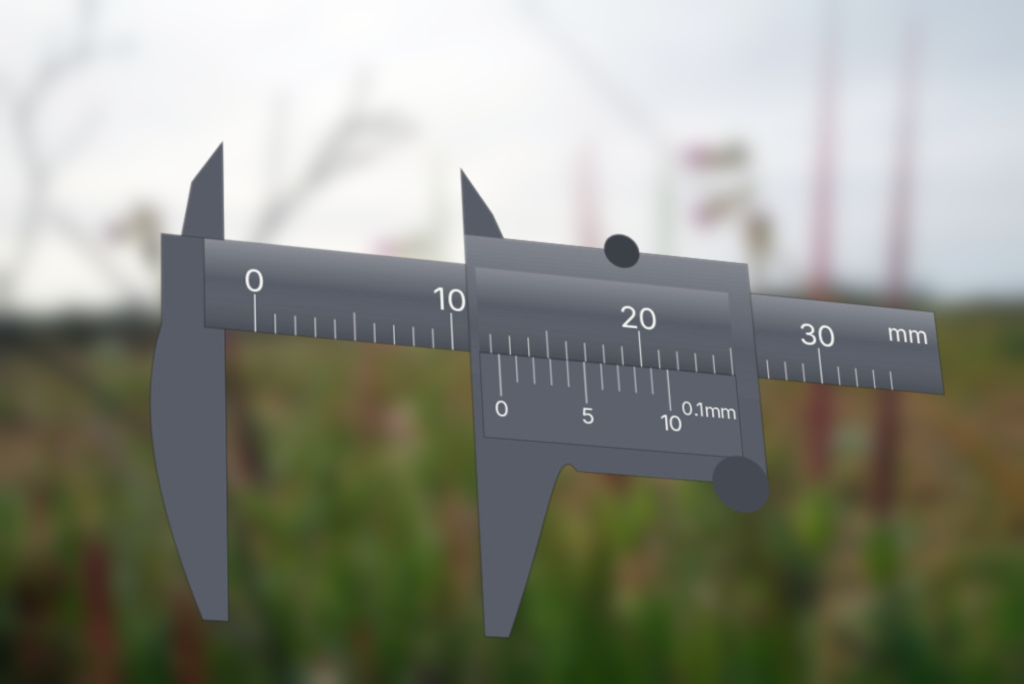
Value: 12.4 mm
